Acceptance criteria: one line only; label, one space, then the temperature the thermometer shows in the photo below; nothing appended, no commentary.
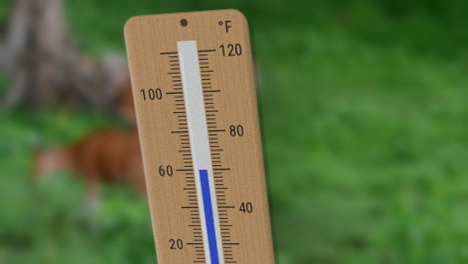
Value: 60 °F
